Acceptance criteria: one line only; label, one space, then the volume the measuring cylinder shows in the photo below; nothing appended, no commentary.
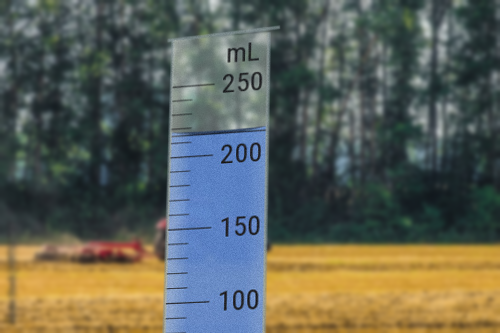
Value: 215 mL
